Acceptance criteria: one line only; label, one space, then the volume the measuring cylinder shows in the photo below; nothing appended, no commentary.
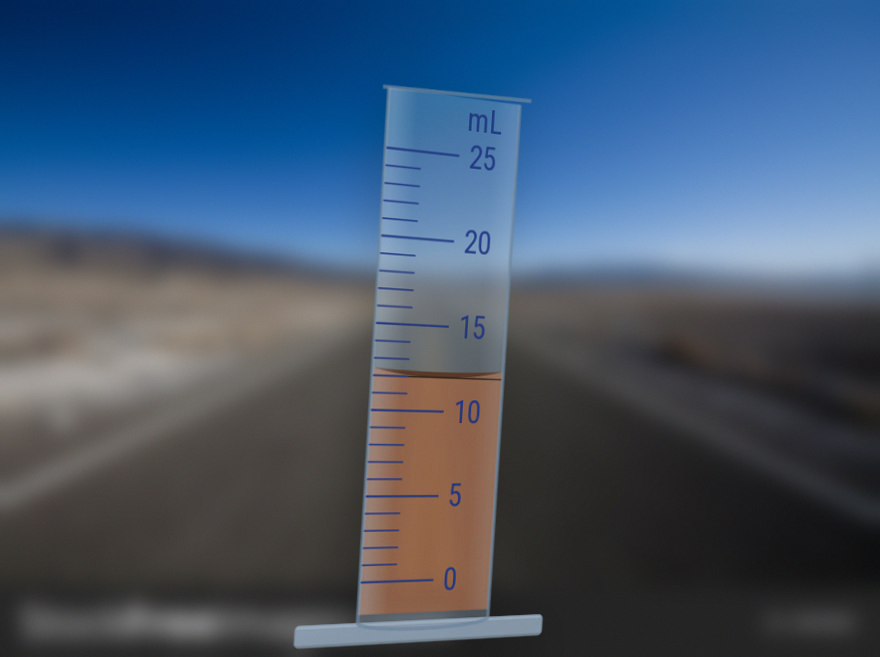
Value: 12 mL
